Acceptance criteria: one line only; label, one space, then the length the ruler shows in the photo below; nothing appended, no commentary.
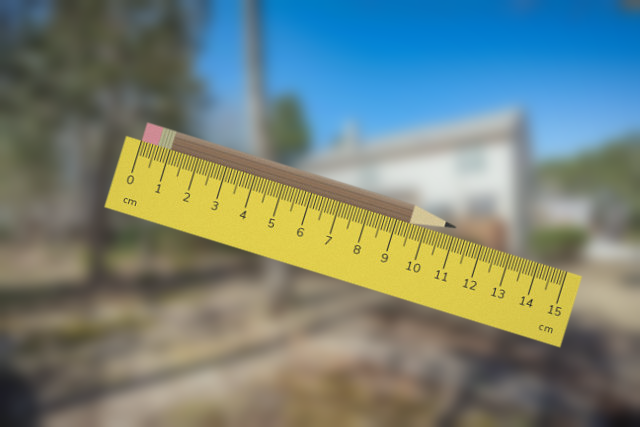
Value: 11 cm
